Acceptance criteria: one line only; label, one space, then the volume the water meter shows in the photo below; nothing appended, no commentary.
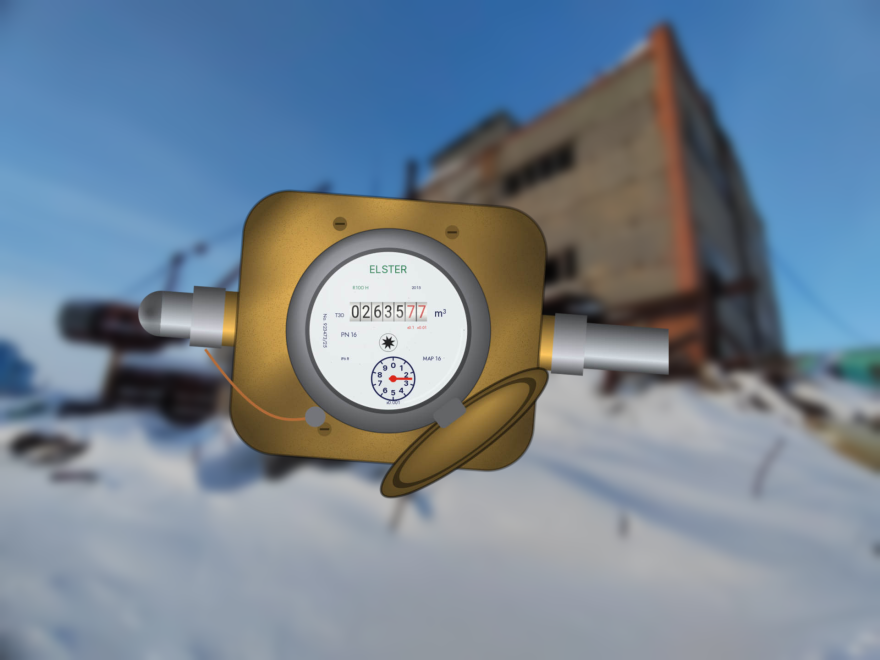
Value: 2635.772 m³
